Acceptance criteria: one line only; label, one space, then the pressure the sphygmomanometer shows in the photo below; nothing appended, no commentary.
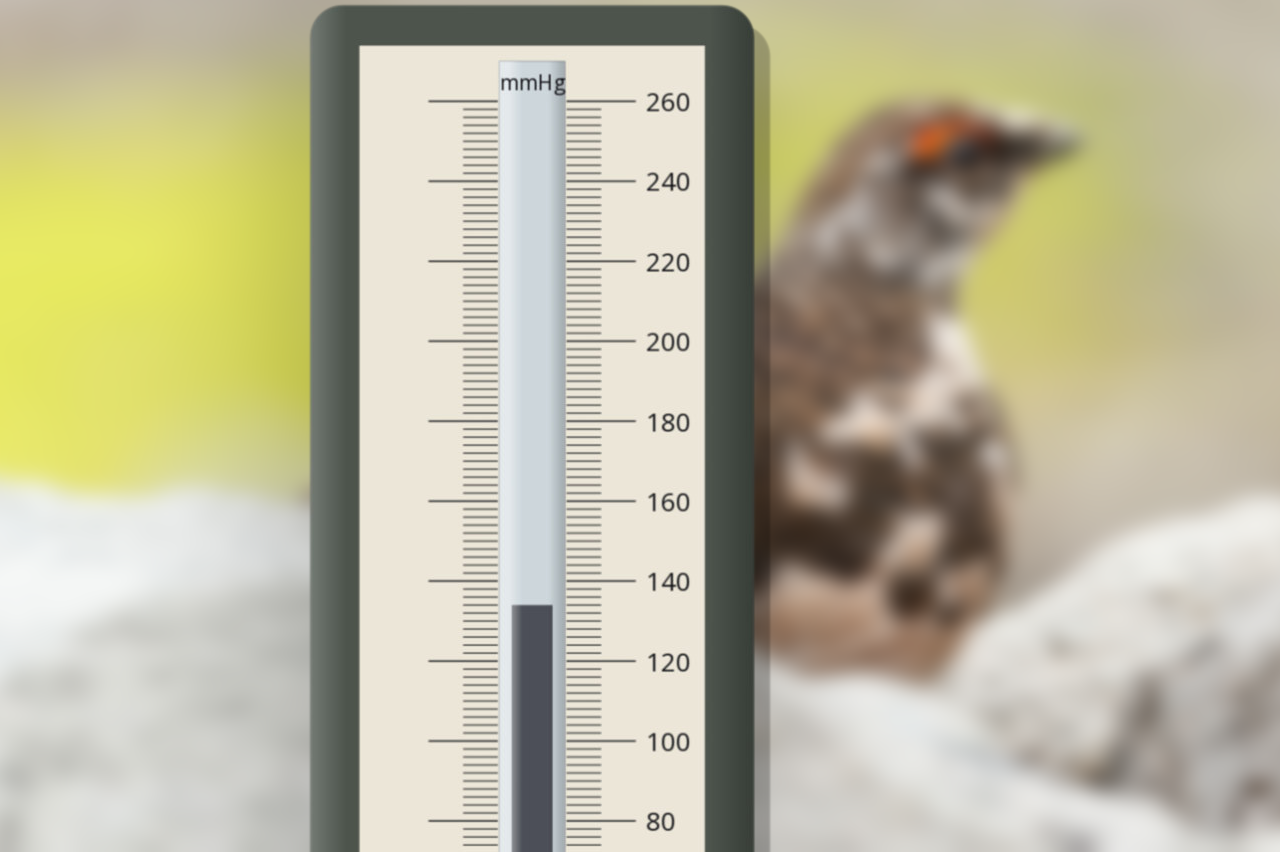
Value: 134 mmHg
